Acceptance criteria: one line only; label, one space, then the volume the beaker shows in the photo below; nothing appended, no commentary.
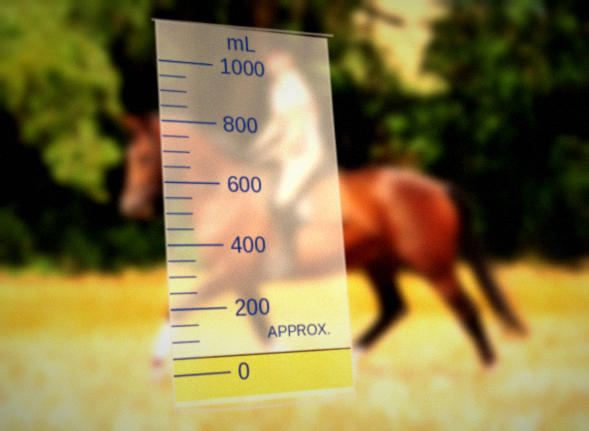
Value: 50 mL
